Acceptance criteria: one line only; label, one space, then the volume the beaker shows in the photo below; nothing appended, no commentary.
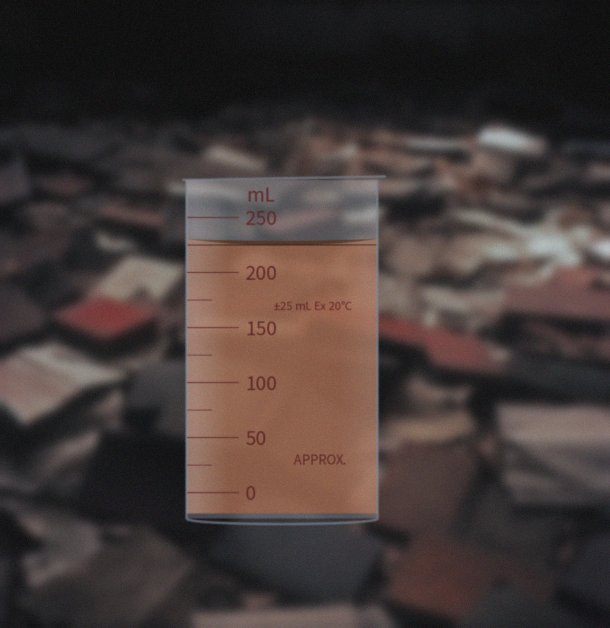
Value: 225 mL
